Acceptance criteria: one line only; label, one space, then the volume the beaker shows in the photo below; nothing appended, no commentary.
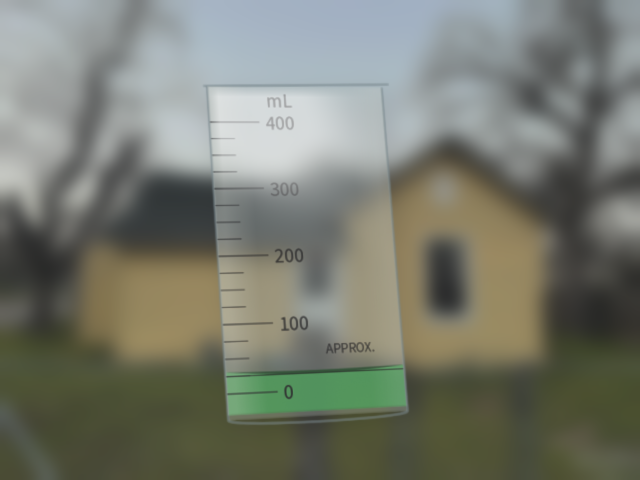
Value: 25 mL
